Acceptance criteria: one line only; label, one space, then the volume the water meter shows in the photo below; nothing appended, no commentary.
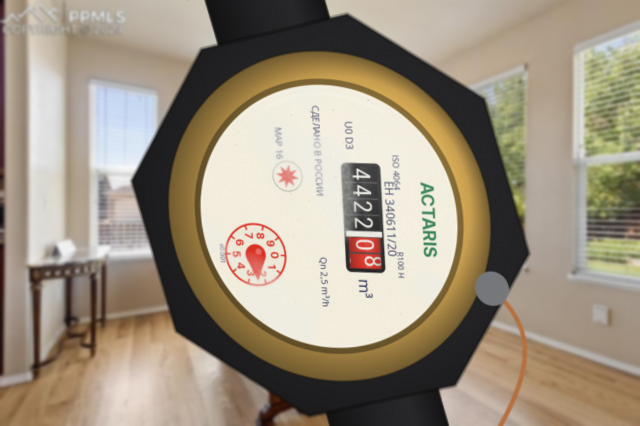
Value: 4422.082 m³
